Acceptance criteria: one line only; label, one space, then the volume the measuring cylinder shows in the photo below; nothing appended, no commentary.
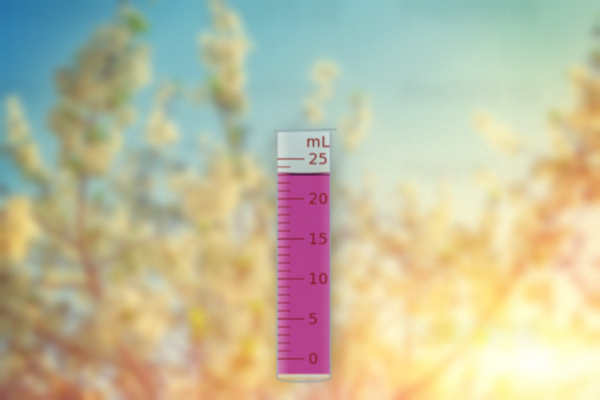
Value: 23 mL
